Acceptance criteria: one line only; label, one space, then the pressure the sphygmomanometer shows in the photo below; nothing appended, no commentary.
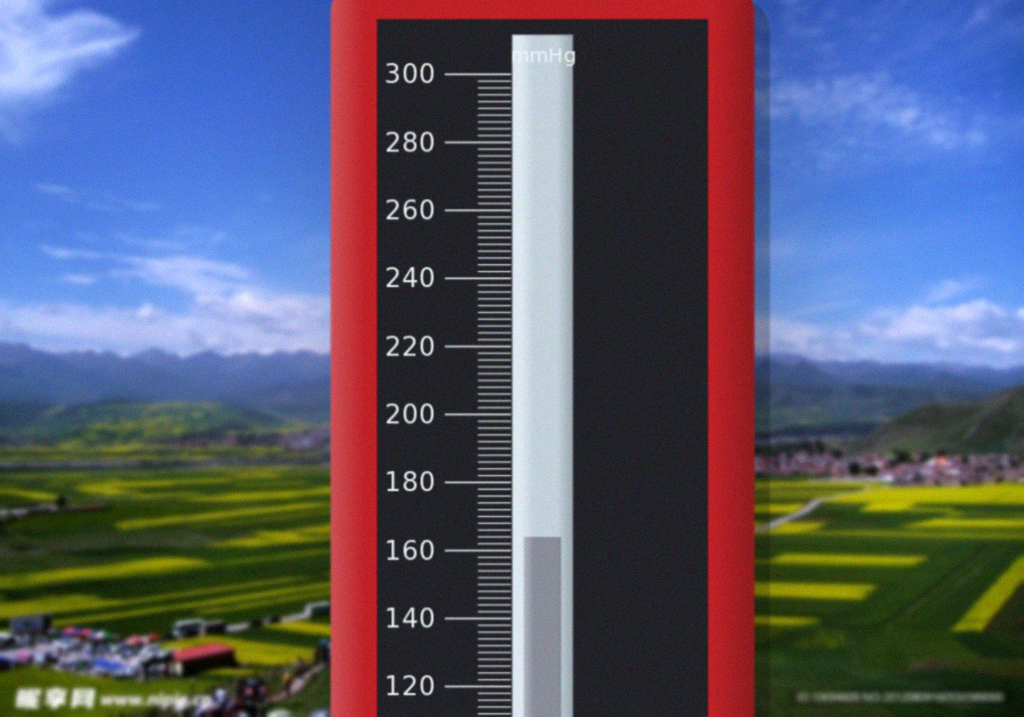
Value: 164 mmHg
